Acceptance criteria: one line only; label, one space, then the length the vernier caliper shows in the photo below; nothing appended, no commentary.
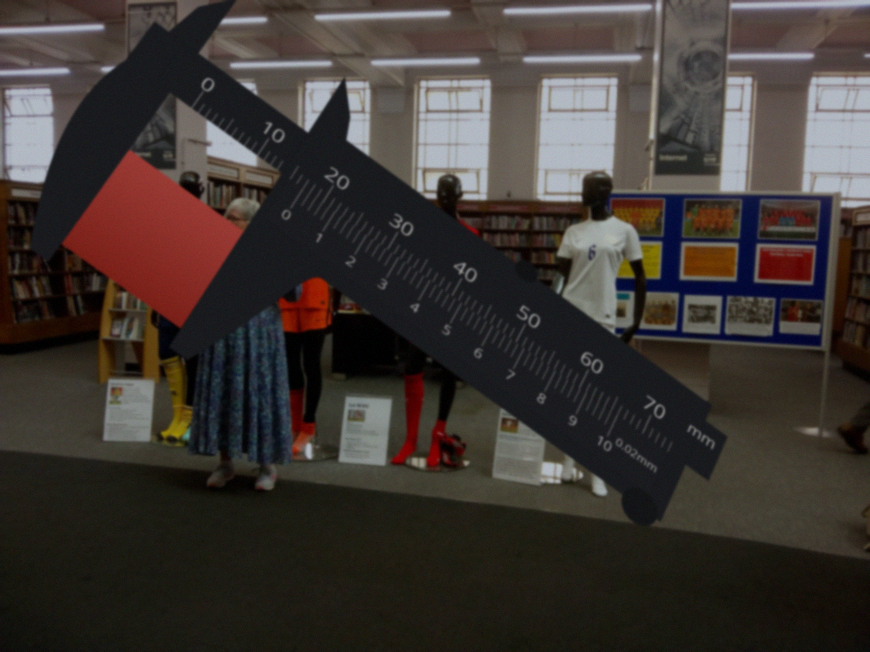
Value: 17.0 mm
